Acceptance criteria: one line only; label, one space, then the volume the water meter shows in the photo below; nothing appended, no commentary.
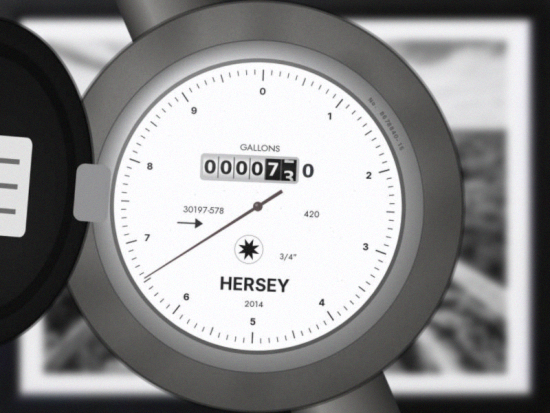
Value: 726.5 gal
